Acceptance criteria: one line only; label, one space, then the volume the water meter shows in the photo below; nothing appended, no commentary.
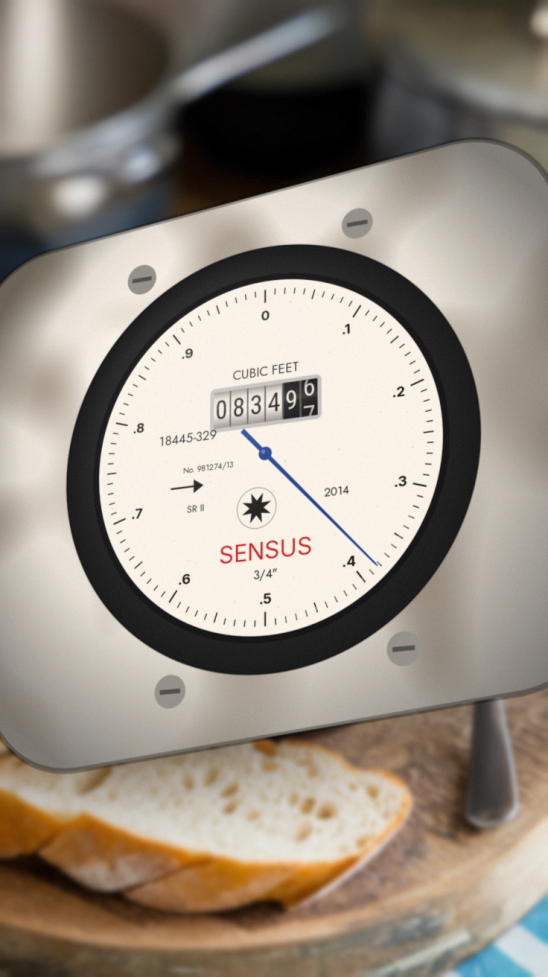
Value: 83496.38 ft³
